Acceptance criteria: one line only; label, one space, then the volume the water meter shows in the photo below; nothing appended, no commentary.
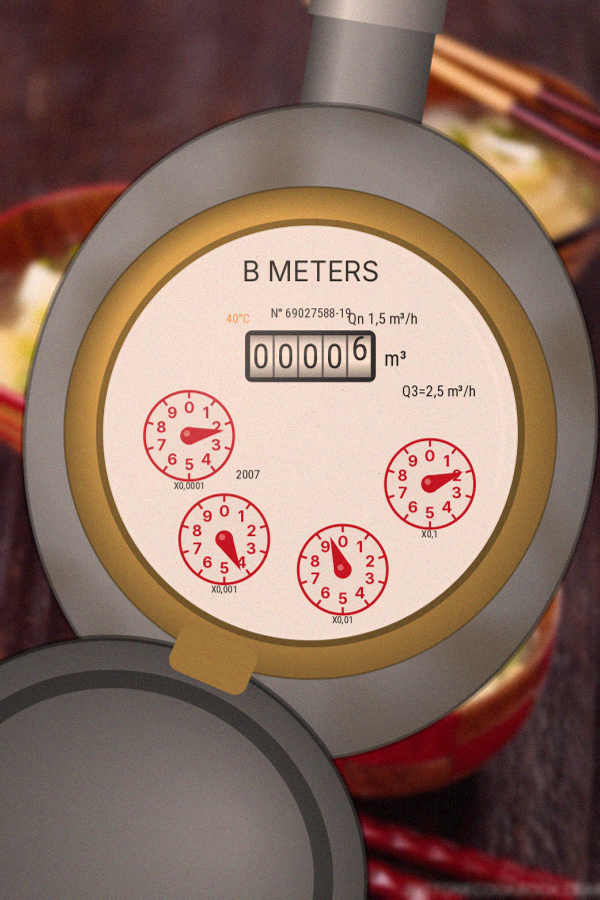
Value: 6.1942 m³
